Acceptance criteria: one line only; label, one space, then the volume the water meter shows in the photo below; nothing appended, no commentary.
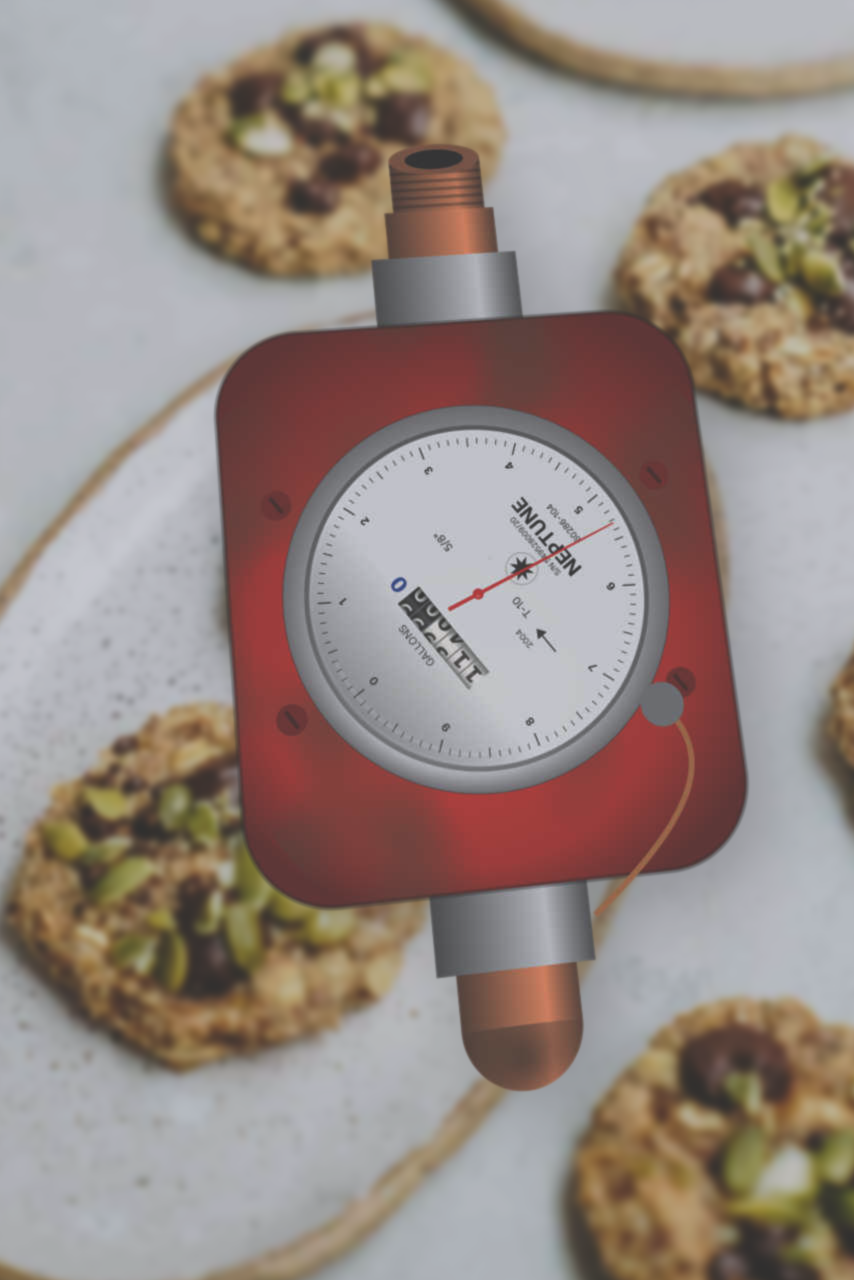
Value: 1139995.3 gal
